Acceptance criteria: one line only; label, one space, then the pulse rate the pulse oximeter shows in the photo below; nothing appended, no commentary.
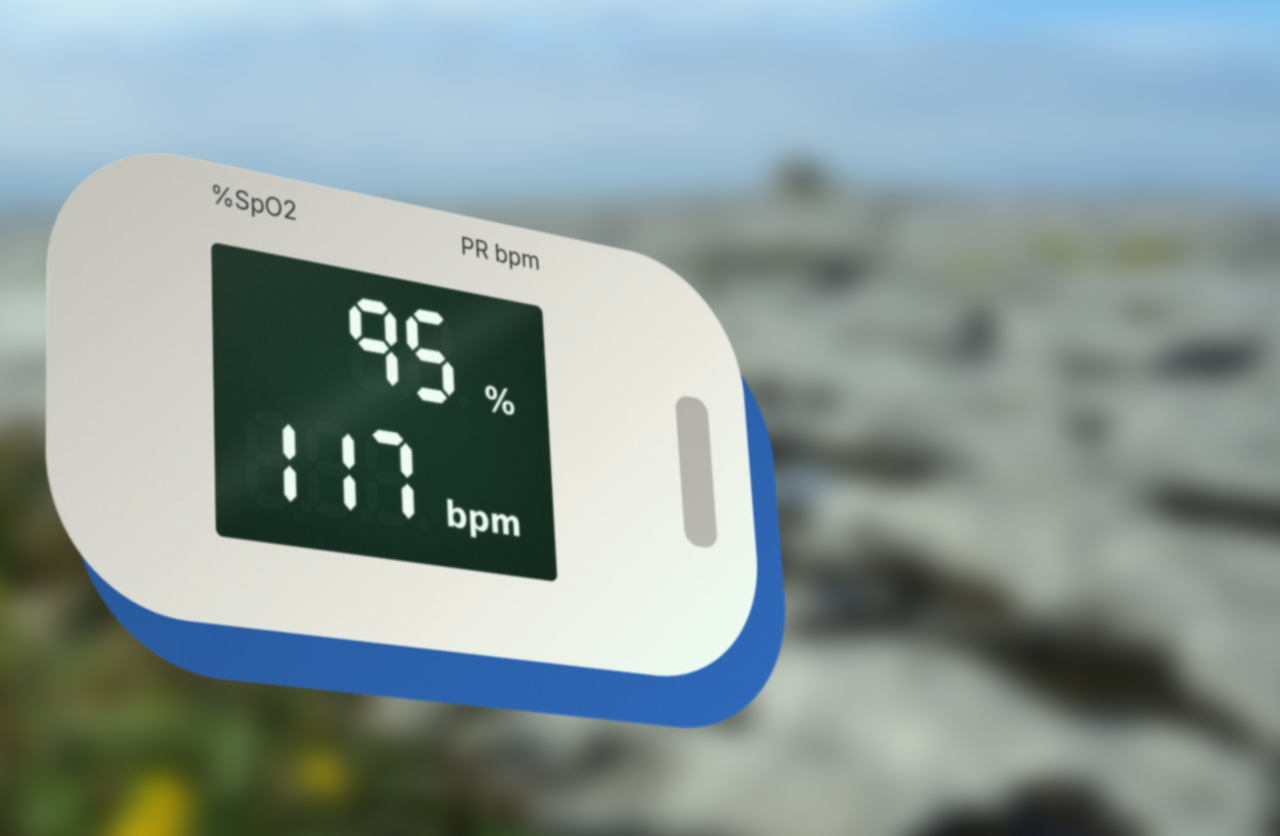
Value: 117 bpm
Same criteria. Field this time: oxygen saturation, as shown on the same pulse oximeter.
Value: 95 %
